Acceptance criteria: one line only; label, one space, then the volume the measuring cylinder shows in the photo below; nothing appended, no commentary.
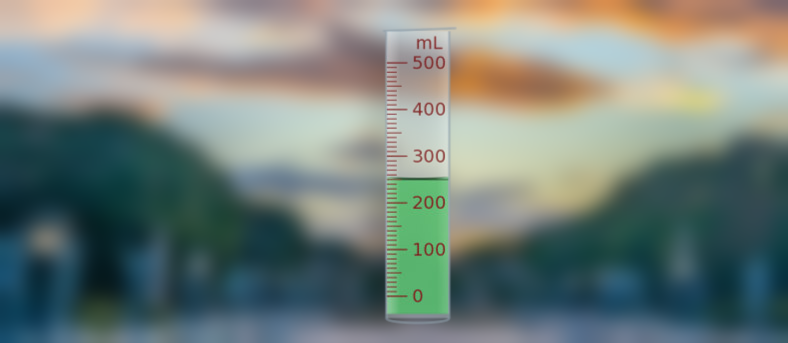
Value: 250 mL
